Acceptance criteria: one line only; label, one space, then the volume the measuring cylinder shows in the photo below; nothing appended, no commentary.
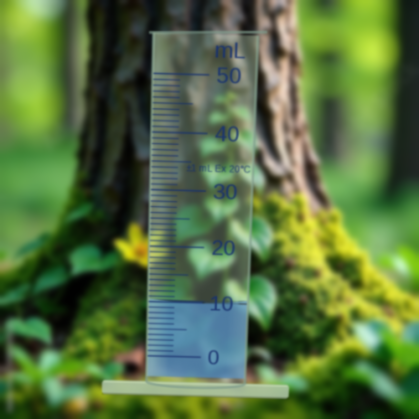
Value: 10 mL
